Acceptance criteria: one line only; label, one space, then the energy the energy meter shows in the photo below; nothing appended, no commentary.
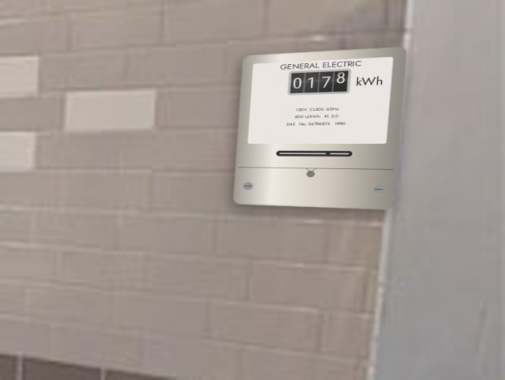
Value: 178 kWh
